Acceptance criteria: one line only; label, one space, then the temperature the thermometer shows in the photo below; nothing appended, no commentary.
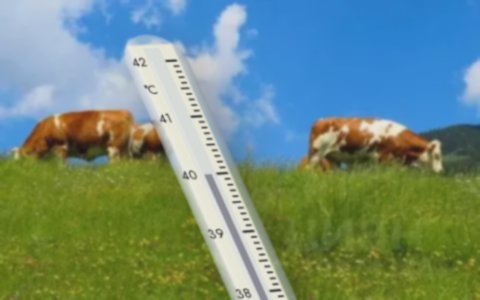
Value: 40 °C
